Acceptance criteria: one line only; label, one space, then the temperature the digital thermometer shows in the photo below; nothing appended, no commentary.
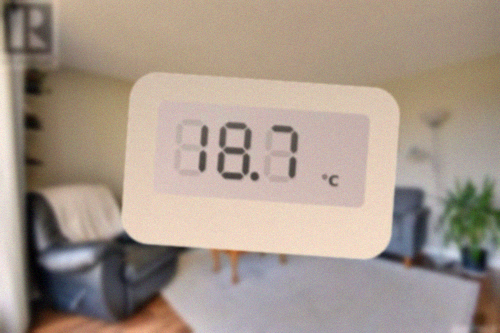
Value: 18.7 °C
